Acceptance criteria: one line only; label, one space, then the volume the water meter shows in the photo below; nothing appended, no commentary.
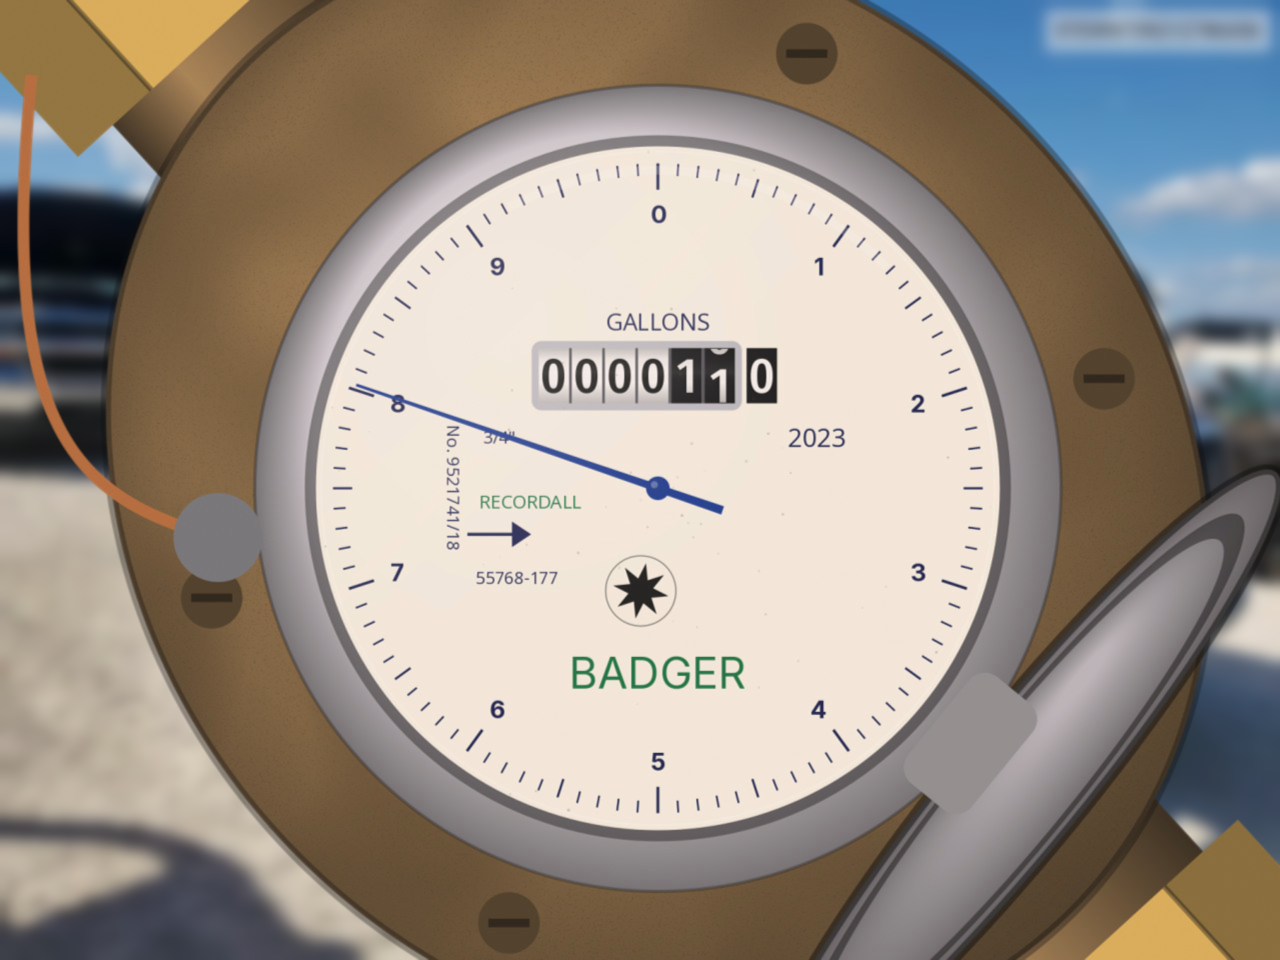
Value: 108.0 gal
